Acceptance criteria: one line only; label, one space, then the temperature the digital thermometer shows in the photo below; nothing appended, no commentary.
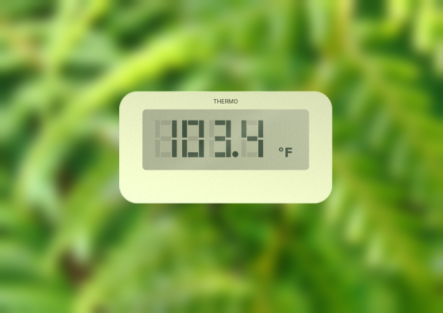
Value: 103.4 °F
